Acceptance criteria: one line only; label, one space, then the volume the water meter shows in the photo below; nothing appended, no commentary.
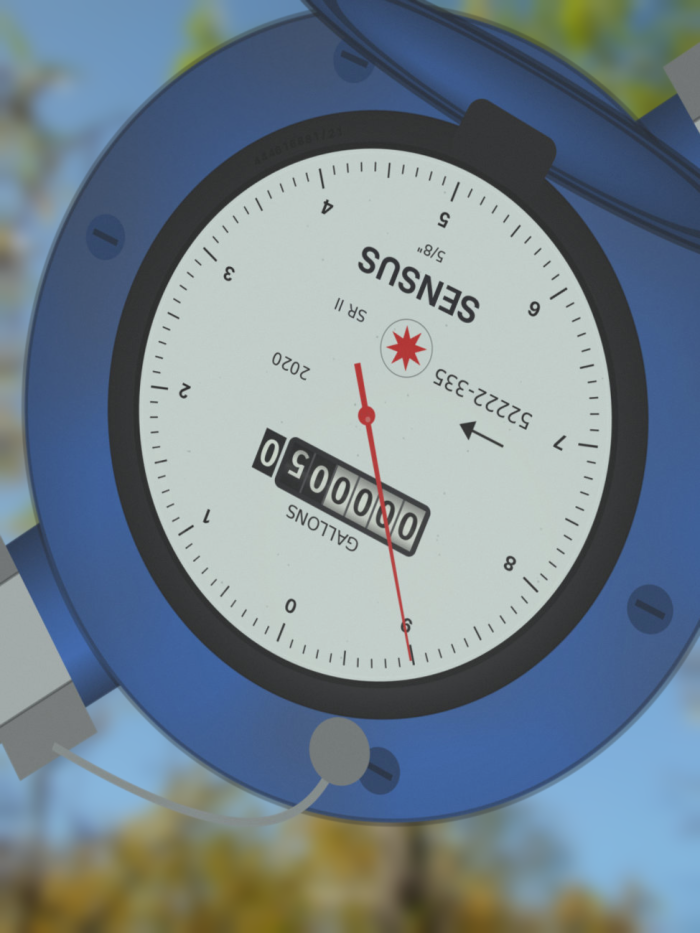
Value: 49.0 gal
